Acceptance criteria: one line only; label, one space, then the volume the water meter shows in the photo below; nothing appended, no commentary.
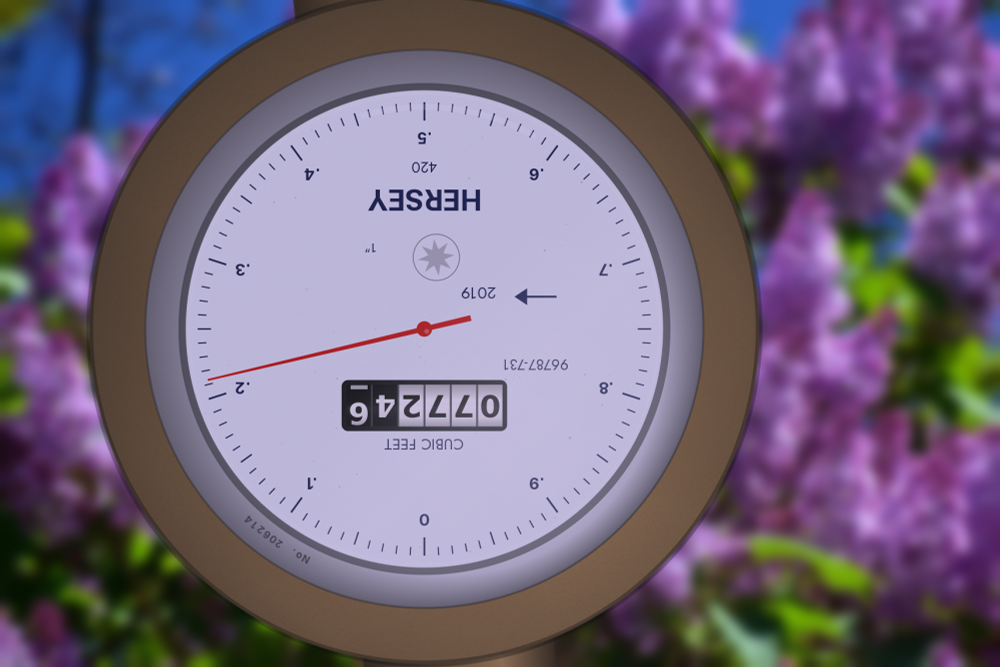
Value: 77246.21 ft³
